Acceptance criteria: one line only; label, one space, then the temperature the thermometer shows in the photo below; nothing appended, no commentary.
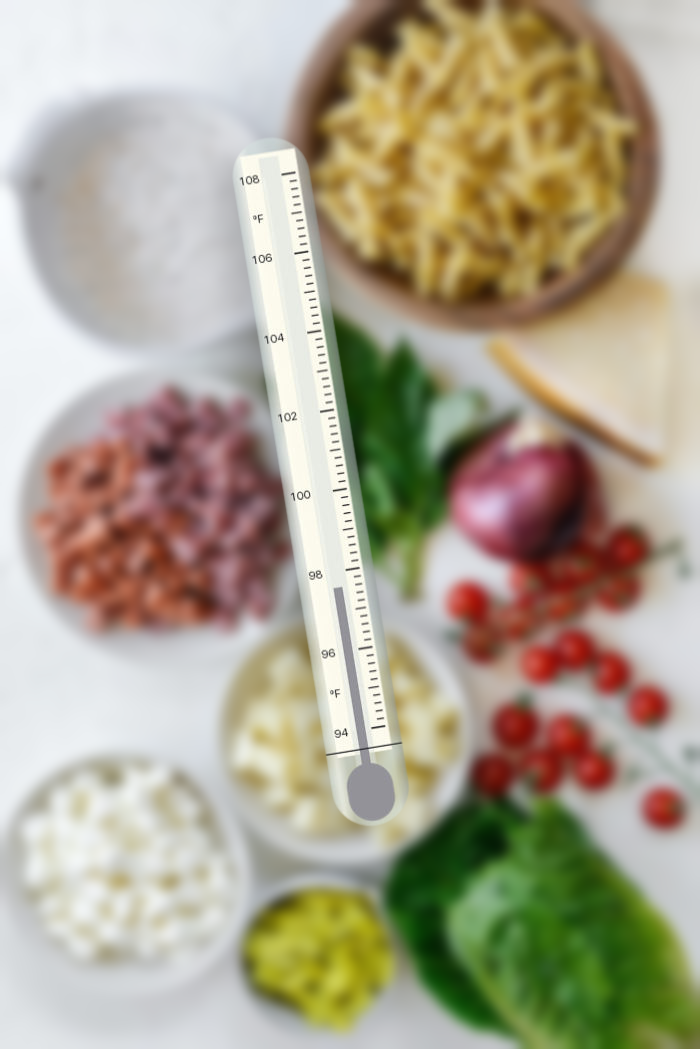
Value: 97.6 °F
